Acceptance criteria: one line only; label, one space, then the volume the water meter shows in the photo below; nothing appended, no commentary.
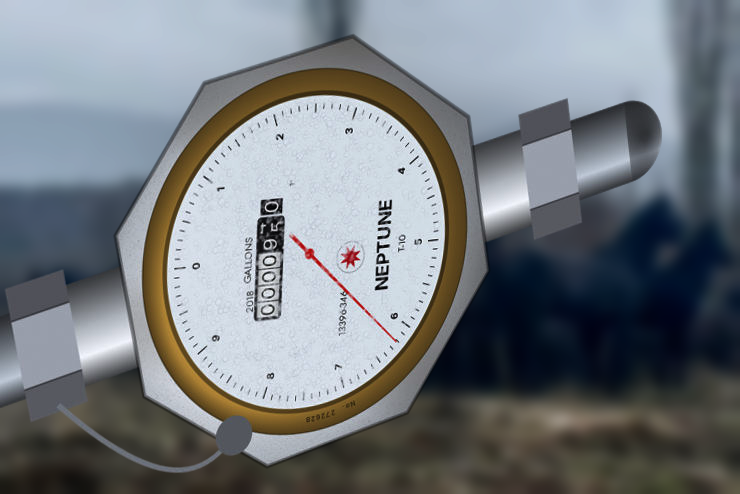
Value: 946.2 gal
